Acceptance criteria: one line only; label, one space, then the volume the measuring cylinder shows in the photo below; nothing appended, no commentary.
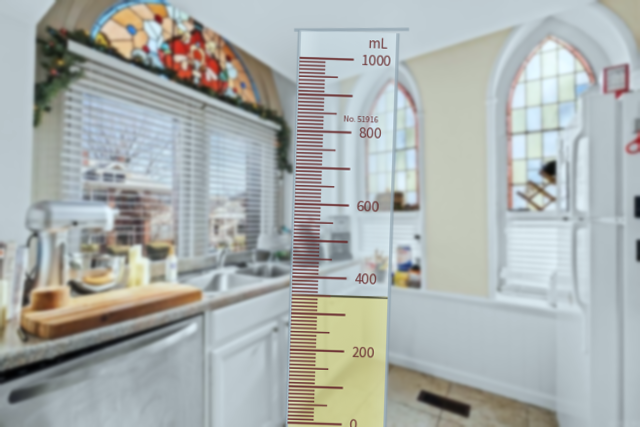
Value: 350 mL
